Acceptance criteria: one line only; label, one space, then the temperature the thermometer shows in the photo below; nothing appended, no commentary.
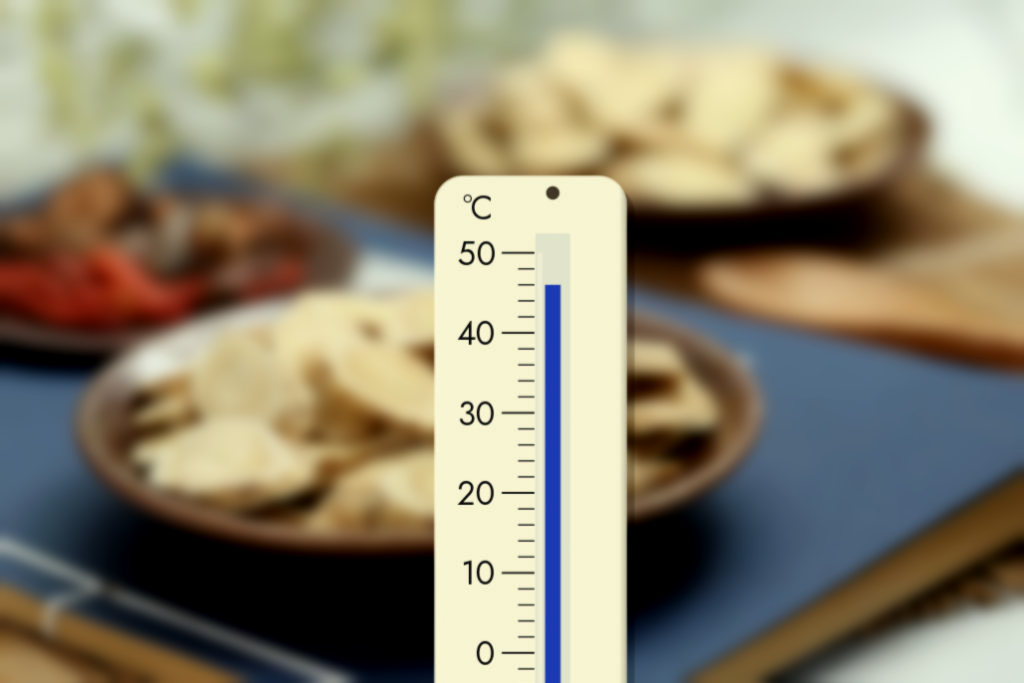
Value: 46 °C
